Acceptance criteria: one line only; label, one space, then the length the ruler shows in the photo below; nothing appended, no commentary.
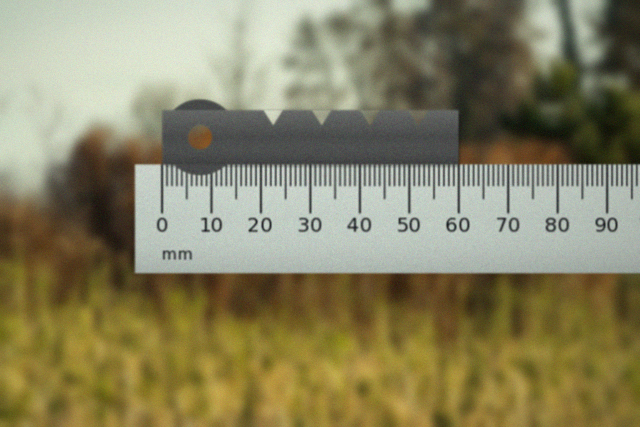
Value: 60 mm
